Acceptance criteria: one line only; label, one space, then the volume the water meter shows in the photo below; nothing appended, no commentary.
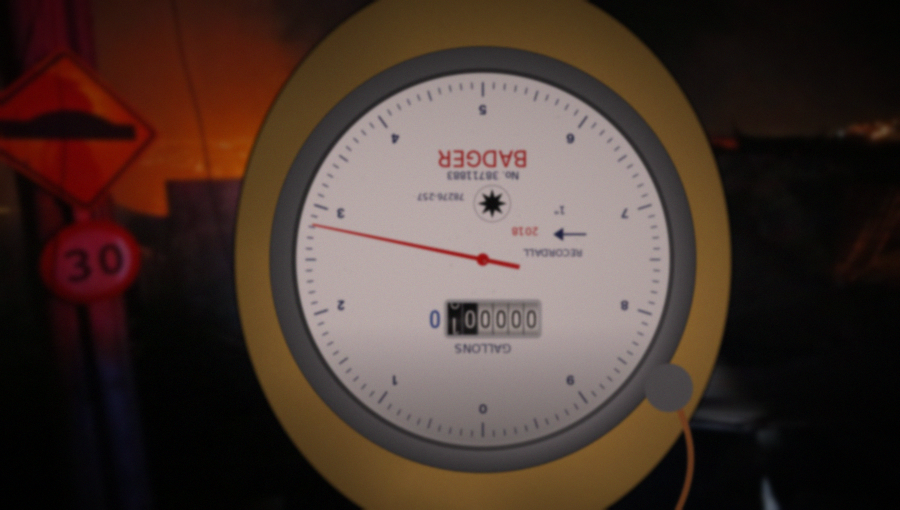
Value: 12.8 gal
